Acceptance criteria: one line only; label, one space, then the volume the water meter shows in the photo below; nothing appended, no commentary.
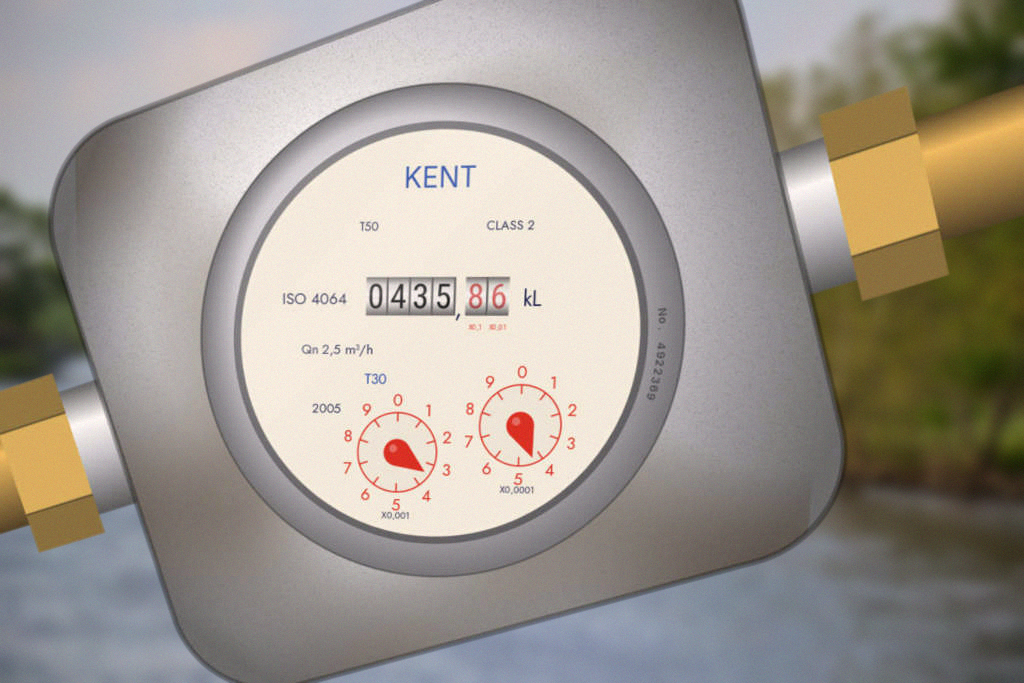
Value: 435.8634 kL
